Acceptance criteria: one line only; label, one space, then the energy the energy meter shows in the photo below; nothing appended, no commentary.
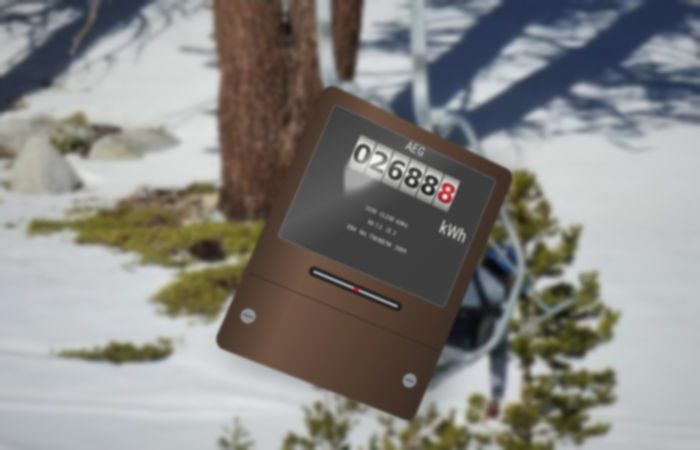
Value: 2688.8 kWh
